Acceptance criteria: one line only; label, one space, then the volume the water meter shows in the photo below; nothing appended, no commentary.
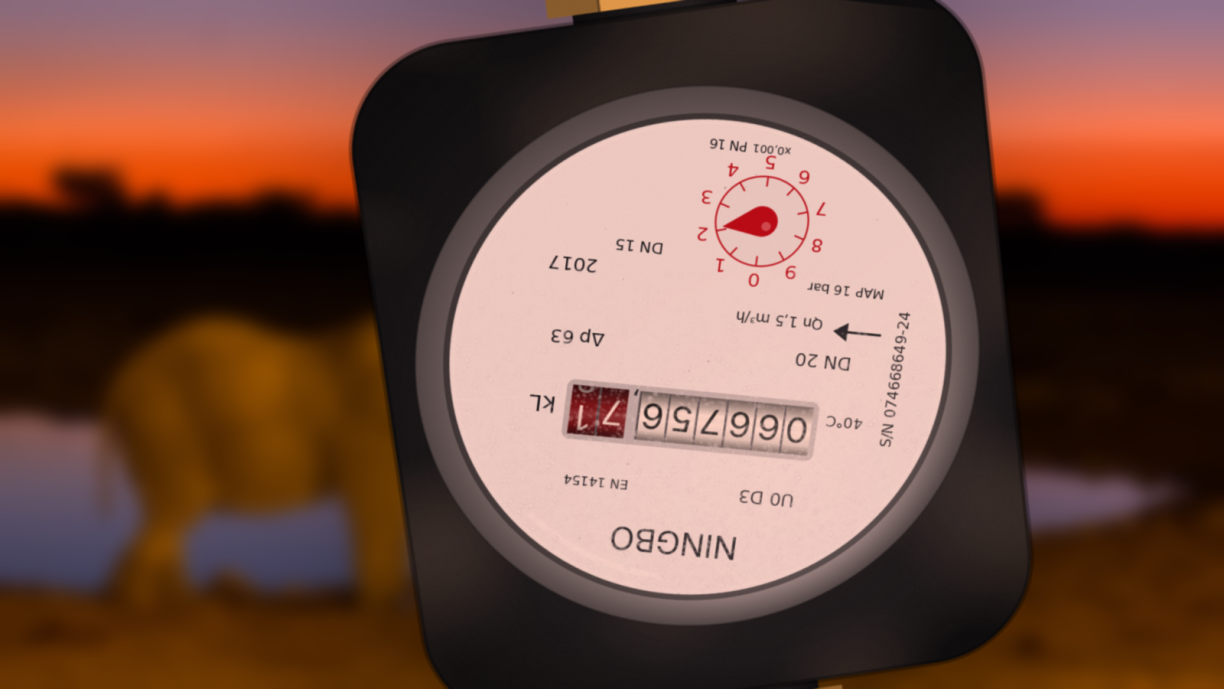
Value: 66756.712 kL
